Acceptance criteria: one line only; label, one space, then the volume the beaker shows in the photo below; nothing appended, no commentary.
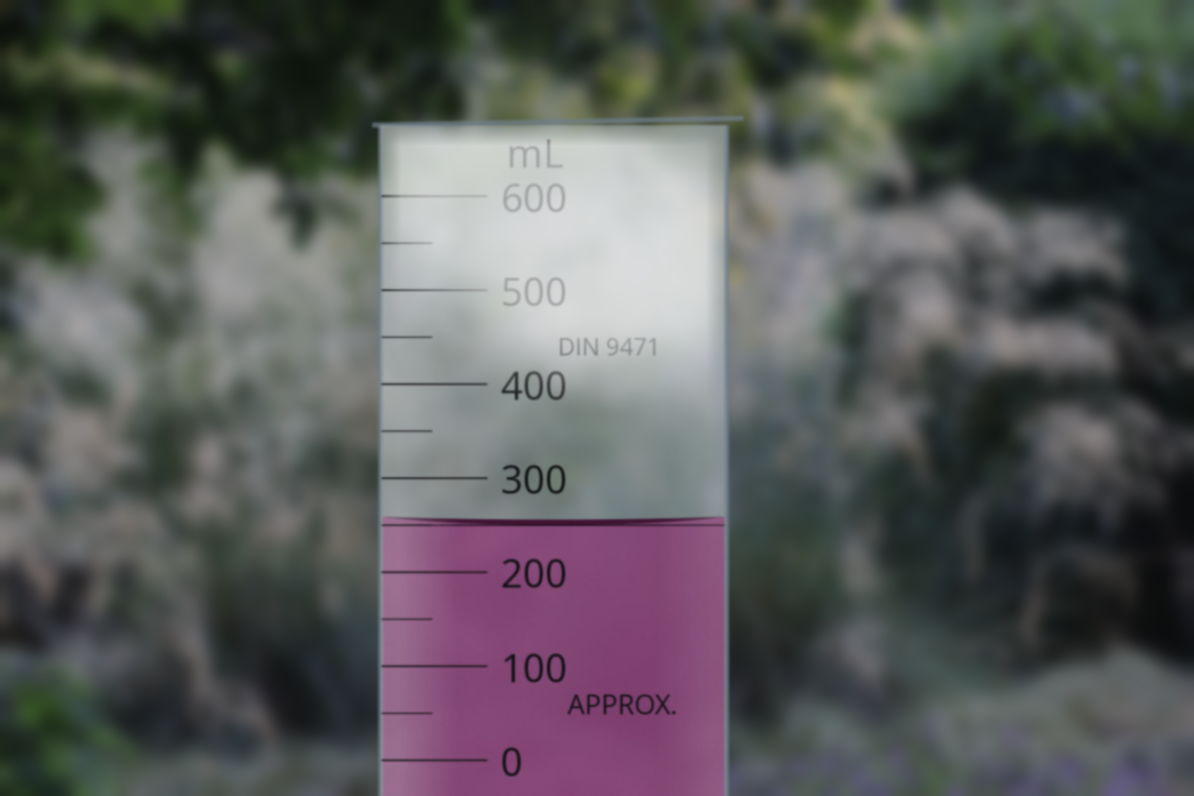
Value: 250 mL
